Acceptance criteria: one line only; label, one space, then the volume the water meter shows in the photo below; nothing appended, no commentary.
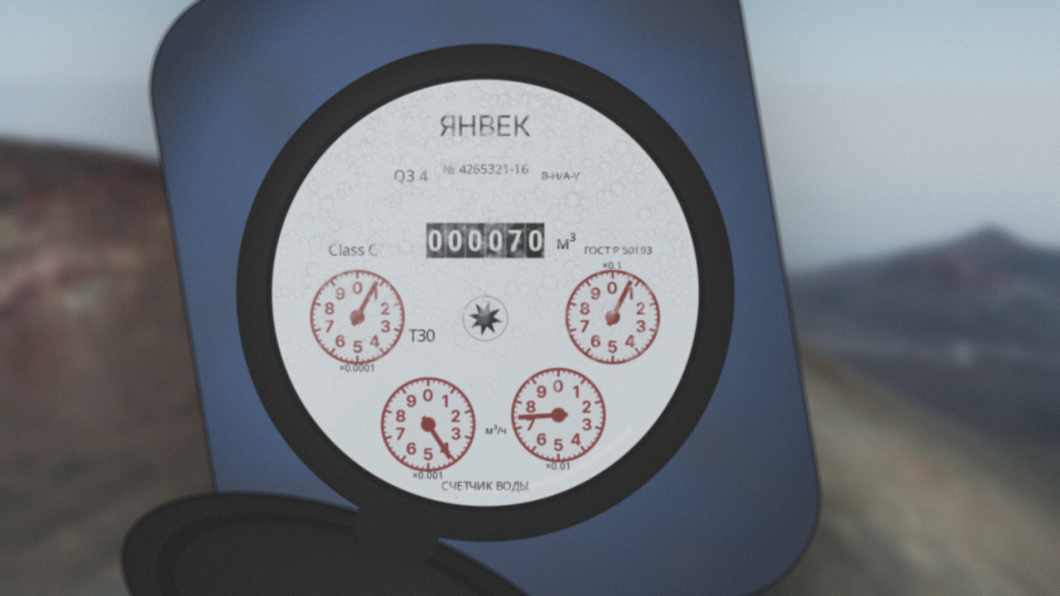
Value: 70.0740 m³
